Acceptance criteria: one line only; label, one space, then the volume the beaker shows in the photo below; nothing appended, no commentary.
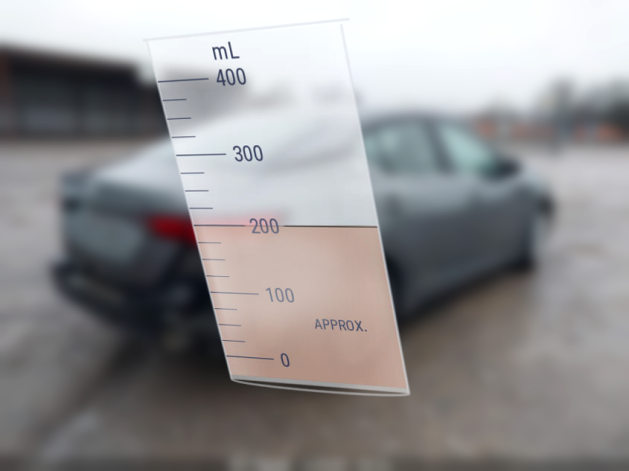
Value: 200 mL
